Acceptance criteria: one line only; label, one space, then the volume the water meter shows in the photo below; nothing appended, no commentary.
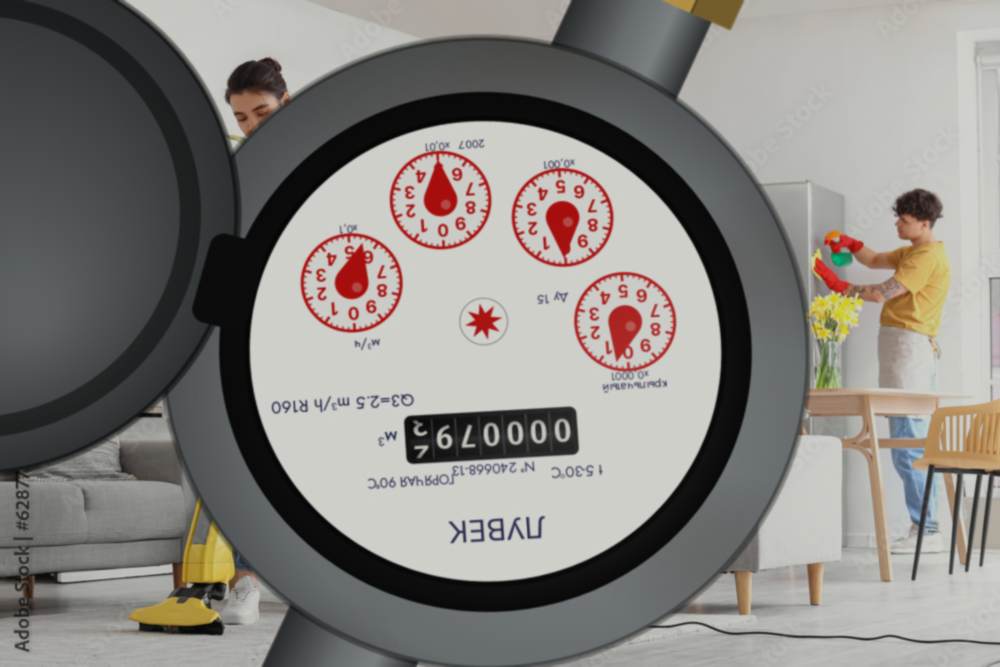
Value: 792.5500 m³
